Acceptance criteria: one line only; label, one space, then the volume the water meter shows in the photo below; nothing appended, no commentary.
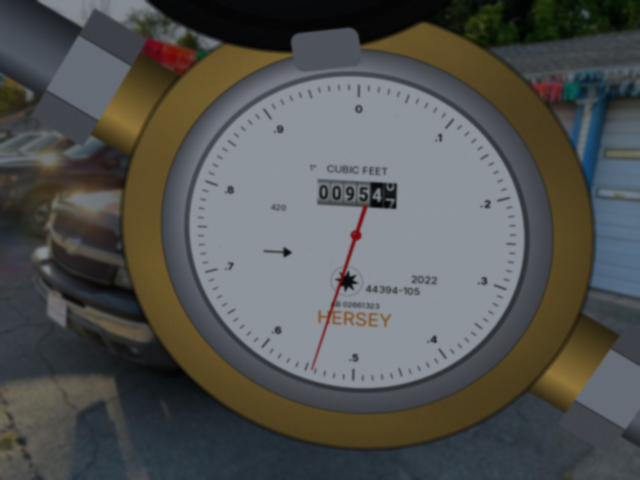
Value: 9546.54 ft³
